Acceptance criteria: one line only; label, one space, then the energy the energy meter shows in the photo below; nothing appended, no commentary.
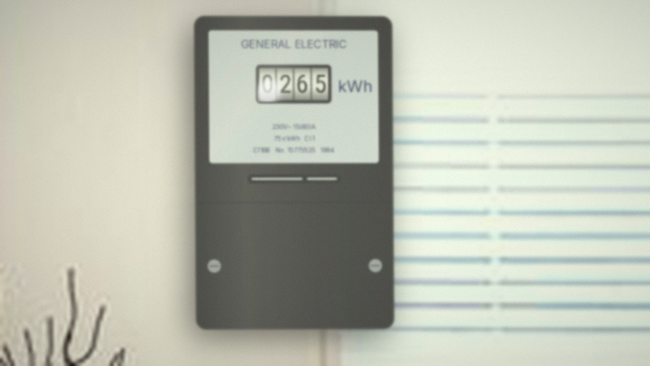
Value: 265 kWh
